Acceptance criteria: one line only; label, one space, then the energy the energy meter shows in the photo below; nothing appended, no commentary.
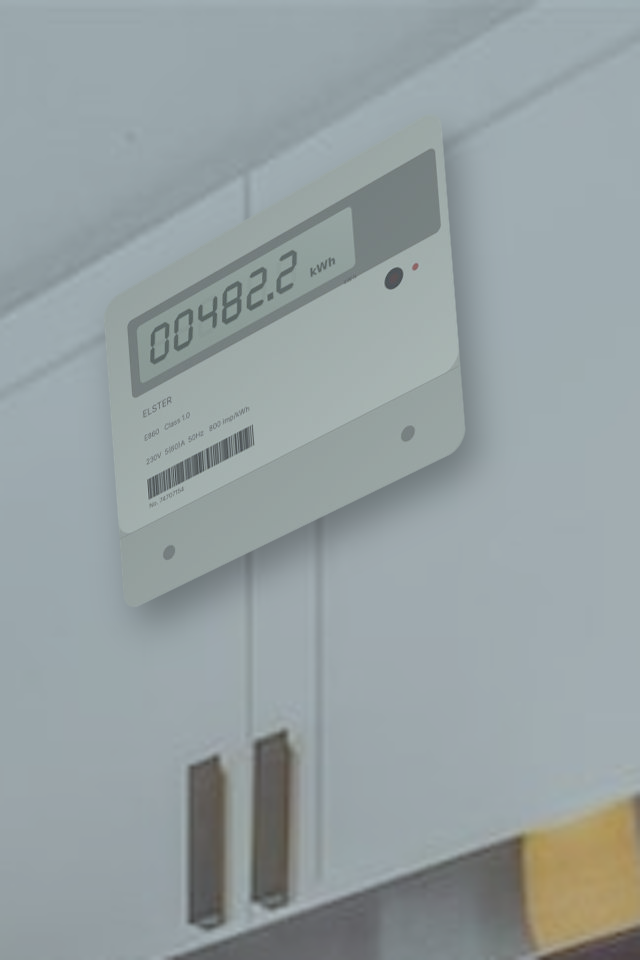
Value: 482.2 kWh
